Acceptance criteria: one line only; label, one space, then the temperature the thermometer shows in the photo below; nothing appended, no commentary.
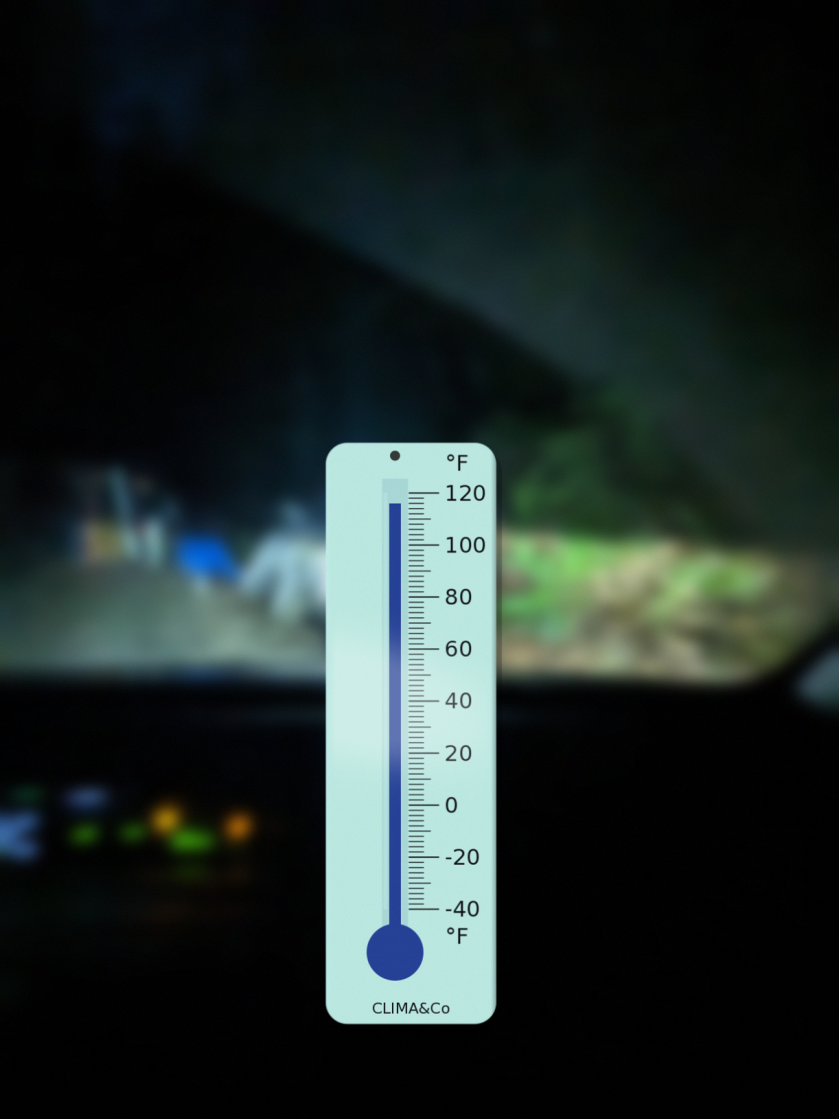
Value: 116 °F
